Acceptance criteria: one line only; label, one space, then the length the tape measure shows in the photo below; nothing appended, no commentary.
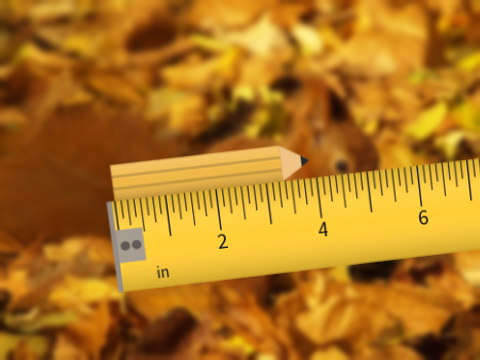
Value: 3.875 in
